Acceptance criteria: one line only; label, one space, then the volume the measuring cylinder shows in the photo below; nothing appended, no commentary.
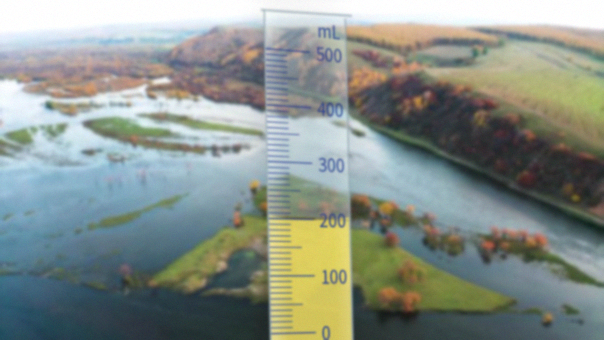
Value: 200 mL
